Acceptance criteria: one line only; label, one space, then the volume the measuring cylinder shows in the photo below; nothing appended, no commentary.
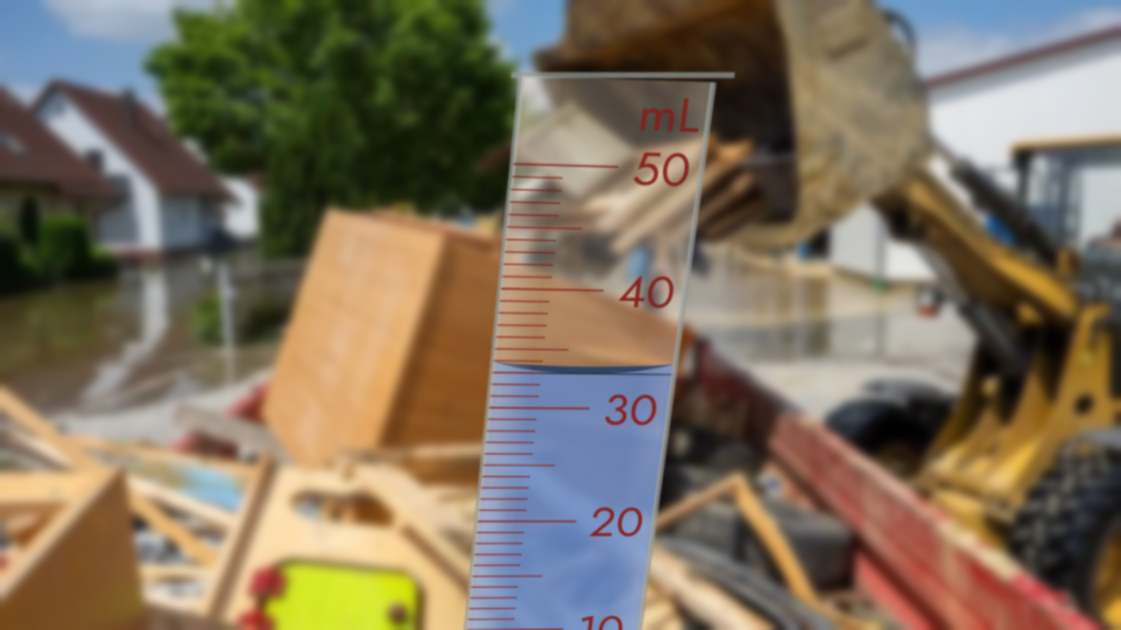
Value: 33 mL
